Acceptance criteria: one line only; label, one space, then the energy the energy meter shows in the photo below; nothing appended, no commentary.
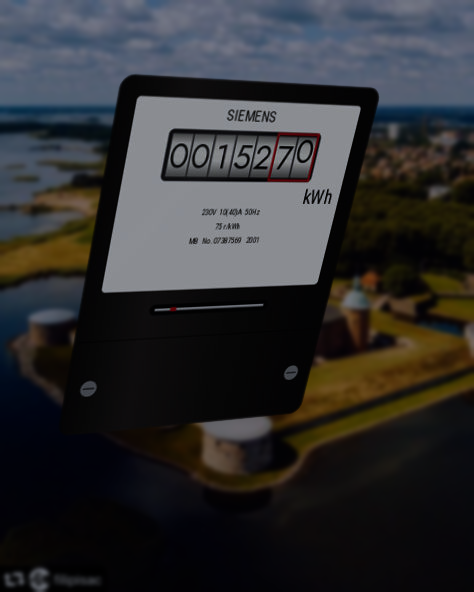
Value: 152.70 kWh
